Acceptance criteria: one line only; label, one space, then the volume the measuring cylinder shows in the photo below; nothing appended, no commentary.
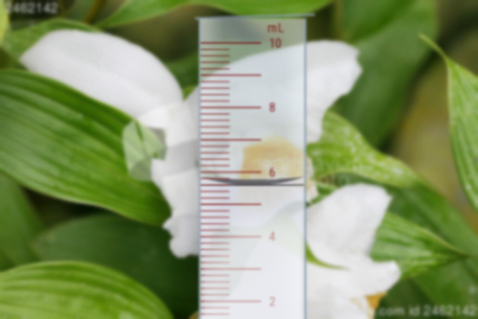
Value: 5.6 mL
